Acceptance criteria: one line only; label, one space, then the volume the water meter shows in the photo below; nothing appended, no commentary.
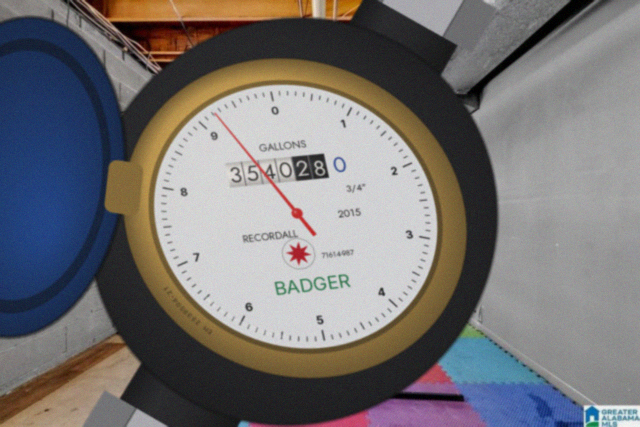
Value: 3540279.2 gal
